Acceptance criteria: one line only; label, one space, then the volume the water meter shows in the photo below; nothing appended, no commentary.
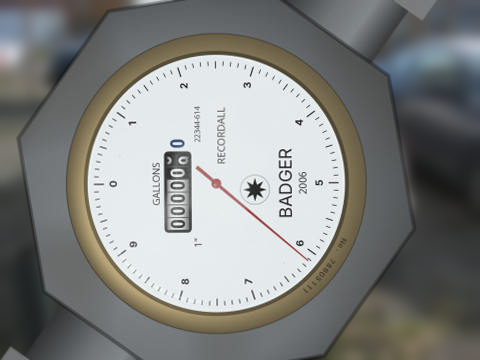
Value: 86.1 gal
